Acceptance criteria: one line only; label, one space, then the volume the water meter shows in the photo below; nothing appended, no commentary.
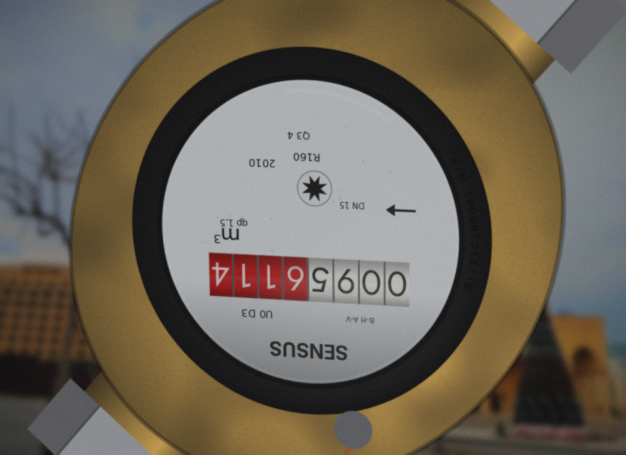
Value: 95.6114 m³
